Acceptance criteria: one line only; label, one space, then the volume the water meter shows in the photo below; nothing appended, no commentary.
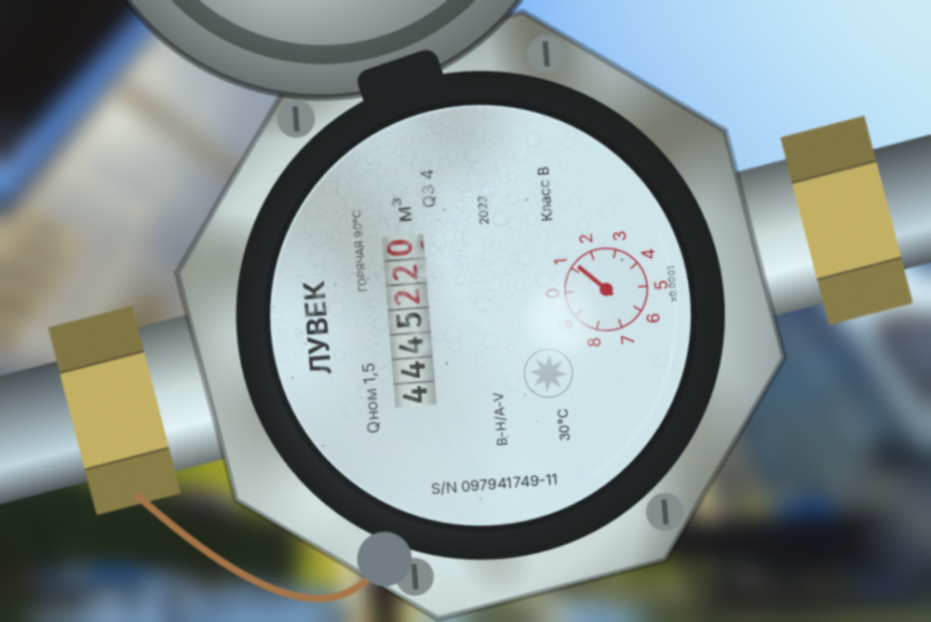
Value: 4445.2201 m³
